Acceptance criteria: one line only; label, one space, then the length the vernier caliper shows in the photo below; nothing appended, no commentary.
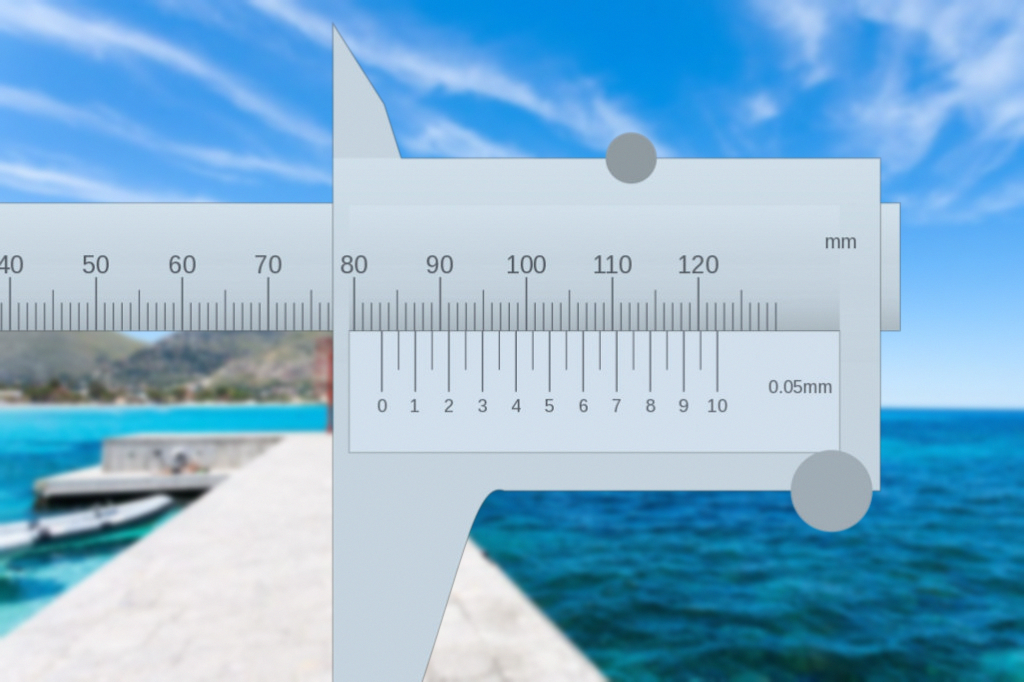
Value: 83.2 mm
